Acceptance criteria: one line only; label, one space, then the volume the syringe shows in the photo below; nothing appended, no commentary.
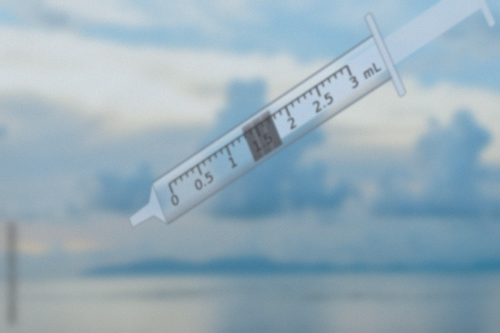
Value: 1.3 mL
